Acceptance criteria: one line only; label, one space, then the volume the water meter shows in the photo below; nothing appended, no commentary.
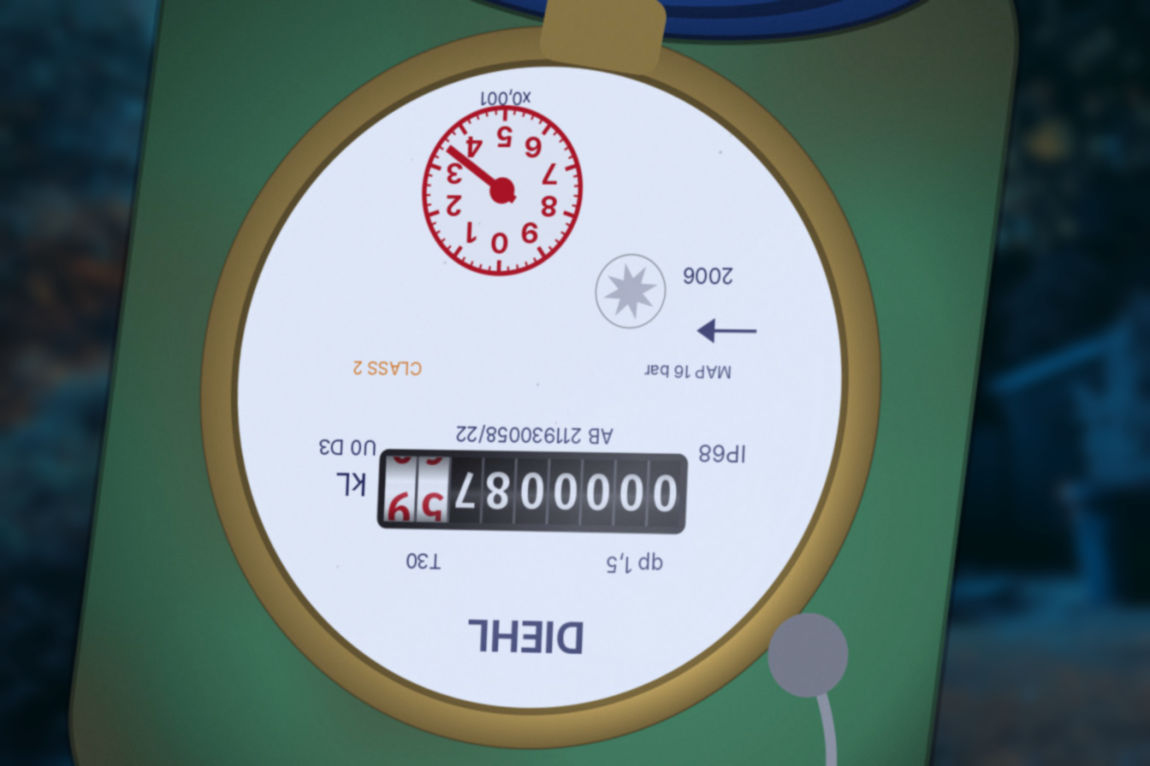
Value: 87.593 kL
